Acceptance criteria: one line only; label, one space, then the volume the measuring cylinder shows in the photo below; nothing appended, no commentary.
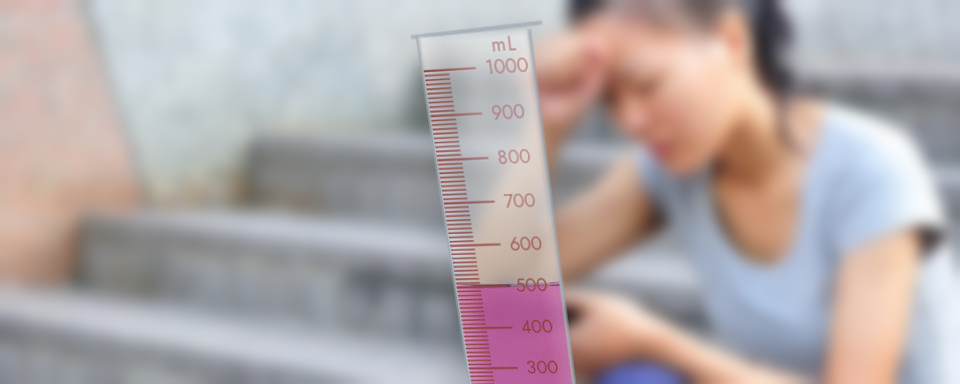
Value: 500 mL
